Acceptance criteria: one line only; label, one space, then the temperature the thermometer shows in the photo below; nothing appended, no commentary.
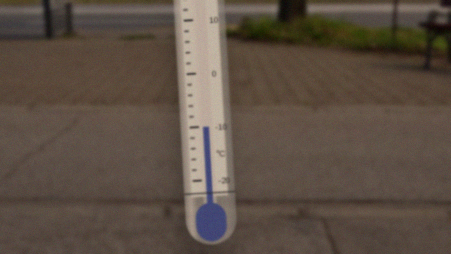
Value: -10 °C
